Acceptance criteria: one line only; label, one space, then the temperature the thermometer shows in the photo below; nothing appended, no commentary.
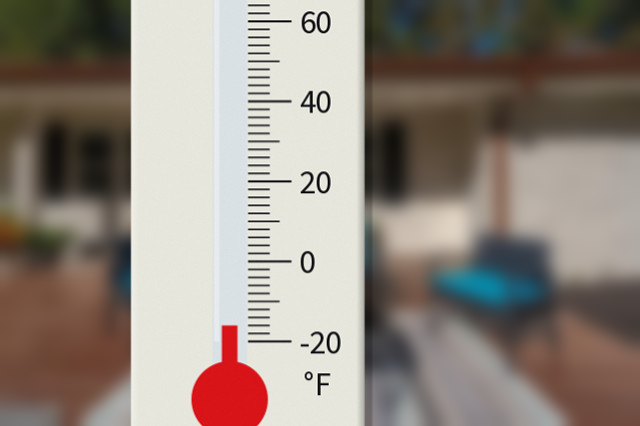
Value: -16 °F
